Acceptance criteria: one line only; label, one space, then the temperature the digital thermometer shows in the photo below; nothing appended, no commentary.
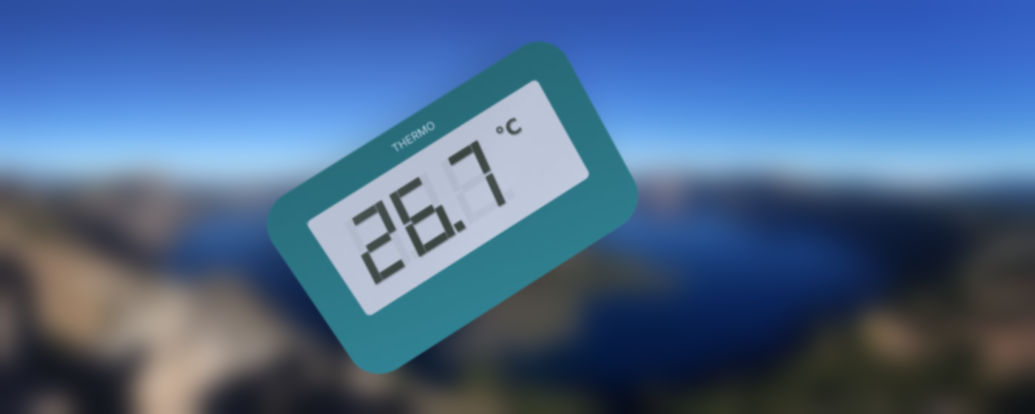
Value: 26.7 °C
